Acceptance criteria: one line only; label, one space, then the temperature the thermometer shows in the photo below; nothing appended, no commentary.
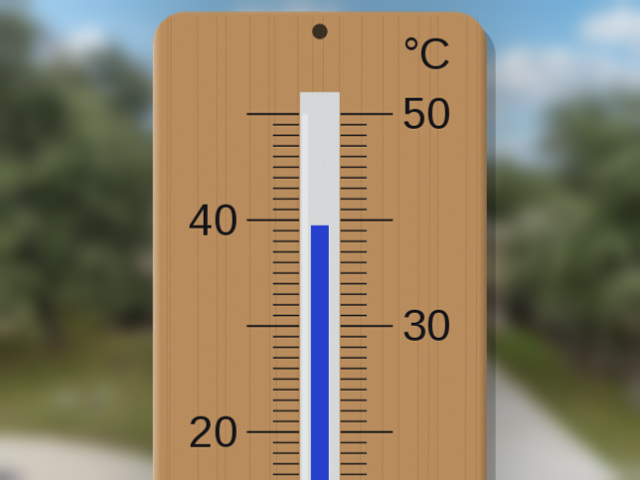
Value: 39.5 °C
